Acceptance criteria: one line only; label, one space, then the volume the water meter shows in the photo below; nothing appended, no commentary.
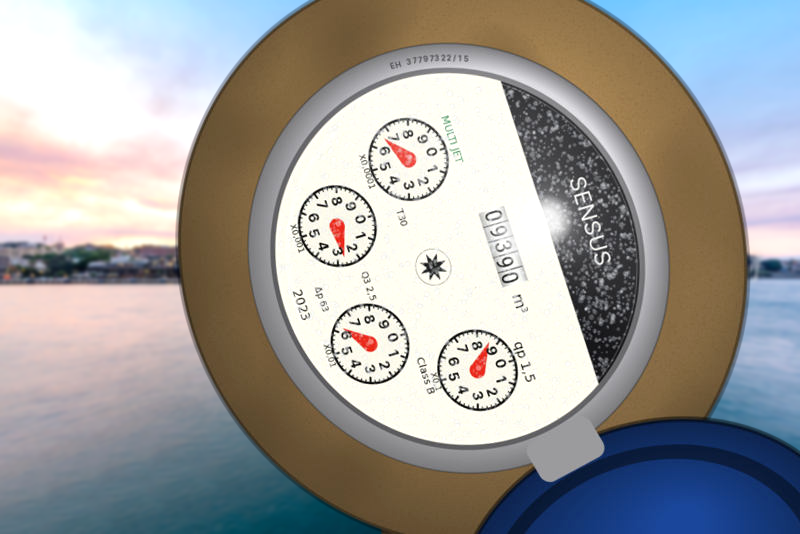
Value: 9389.8626 m³
